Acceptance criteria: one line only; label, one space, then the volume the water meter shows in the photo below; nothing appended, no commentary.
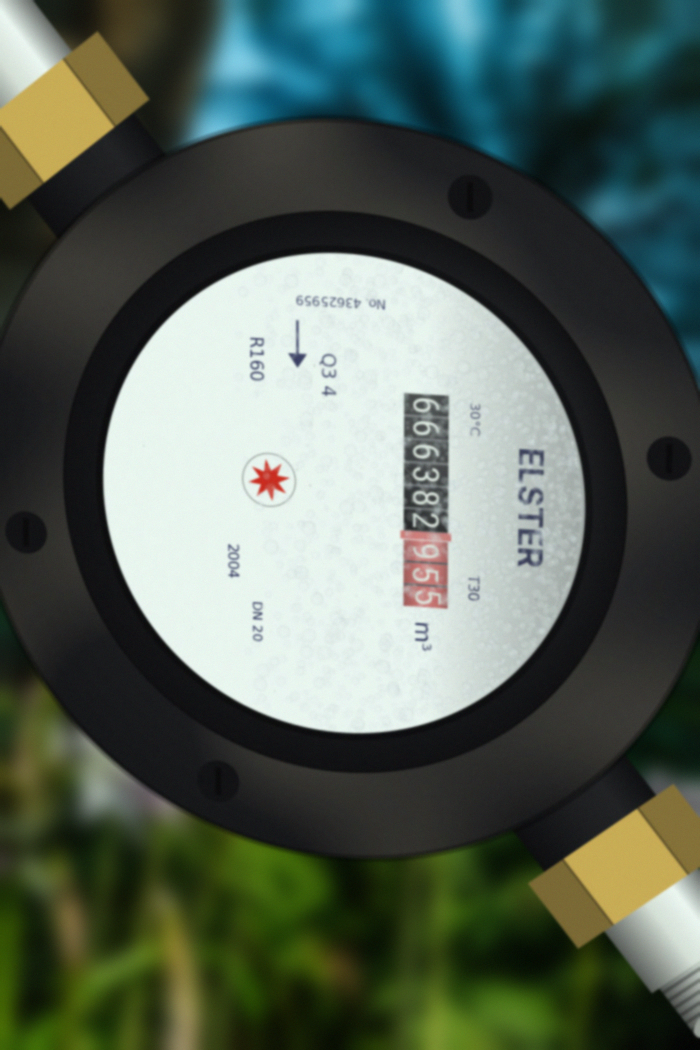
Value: 666382.955 m³
